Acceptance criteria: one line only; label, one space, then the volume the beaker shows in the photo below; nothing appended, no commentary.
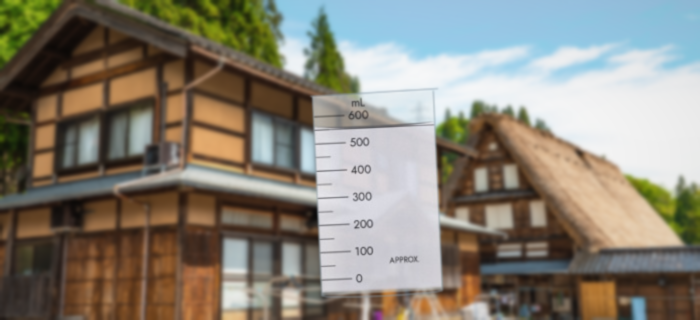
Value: 550 mL
